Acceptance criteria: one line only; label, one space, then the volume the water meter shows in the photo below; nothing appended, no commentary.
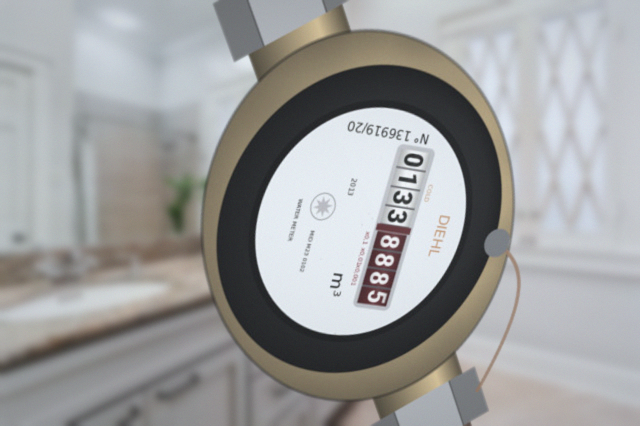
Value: 133.8885 m³
